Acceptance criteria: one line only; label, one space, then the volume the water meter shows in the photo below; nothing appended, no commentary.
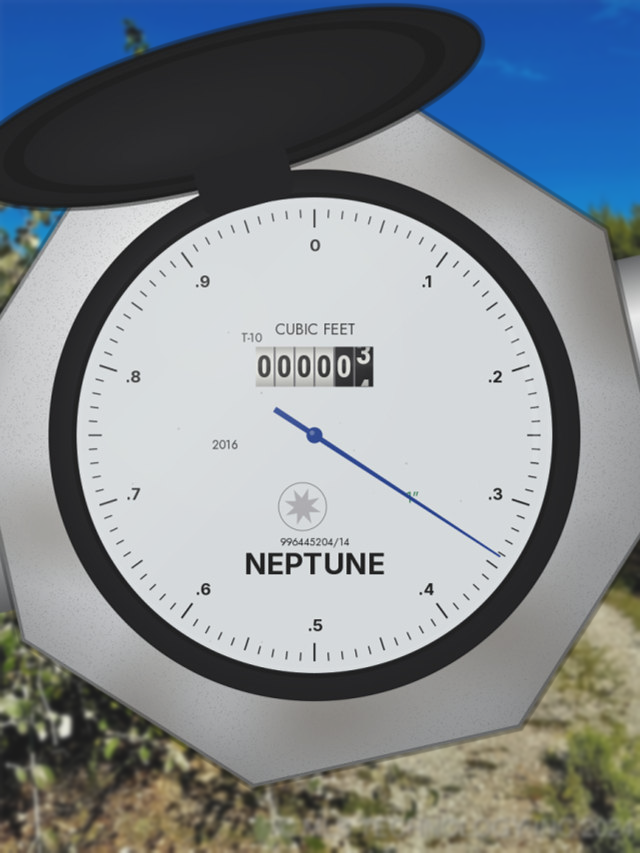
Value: 3.34 ft³
